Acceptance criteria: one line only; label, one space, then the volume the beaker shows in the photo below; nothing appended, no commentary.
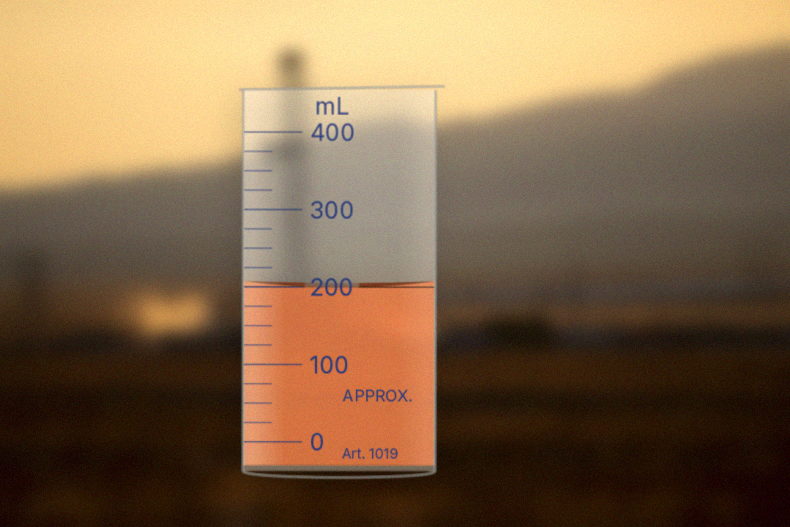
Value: 200 mL
